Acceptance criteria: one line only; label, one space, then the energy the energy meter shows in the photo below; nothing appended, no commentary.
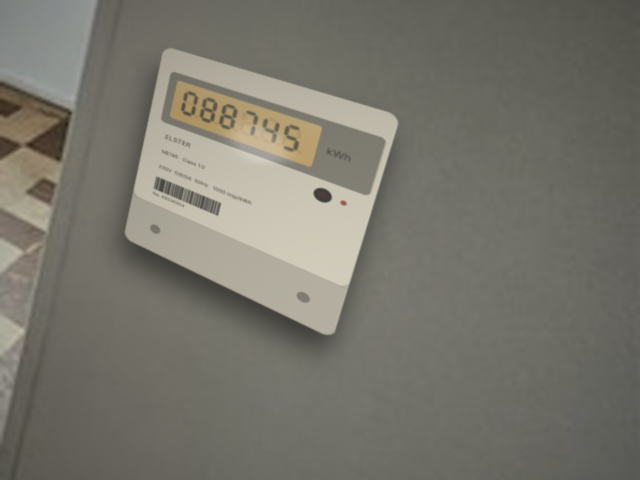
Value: 88745 kWh
